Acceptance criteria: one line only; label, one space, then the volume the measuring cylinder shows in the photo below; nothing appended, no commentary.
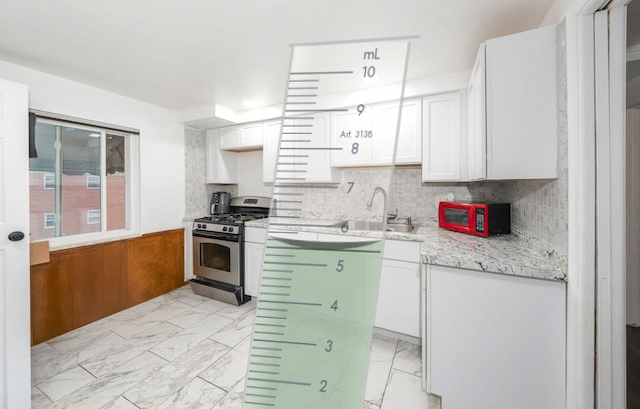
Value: 5.4 mL
